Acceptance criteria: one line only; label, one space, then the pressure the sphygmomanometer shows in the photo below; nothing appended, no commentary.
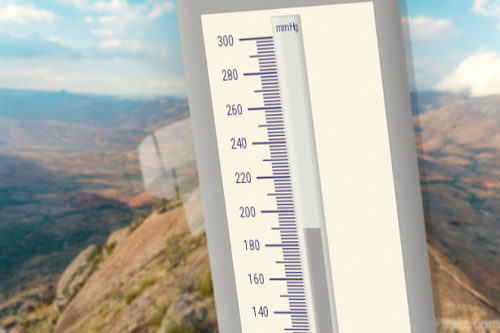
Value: 190 mmHg
